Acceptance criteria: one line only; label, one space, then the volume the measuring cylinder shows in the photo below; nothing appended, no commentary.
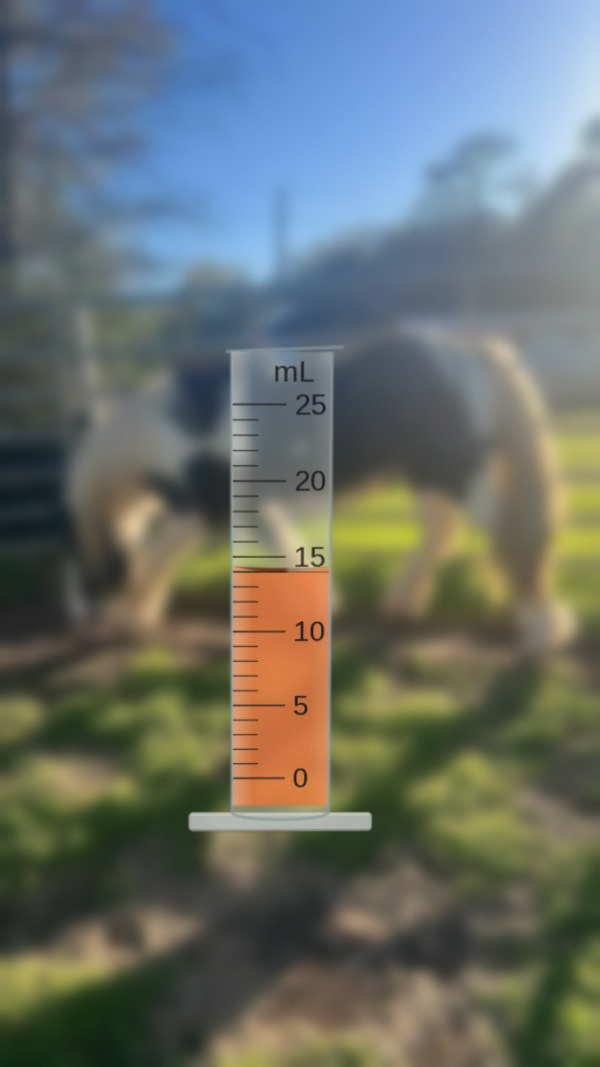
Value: 14 mL
